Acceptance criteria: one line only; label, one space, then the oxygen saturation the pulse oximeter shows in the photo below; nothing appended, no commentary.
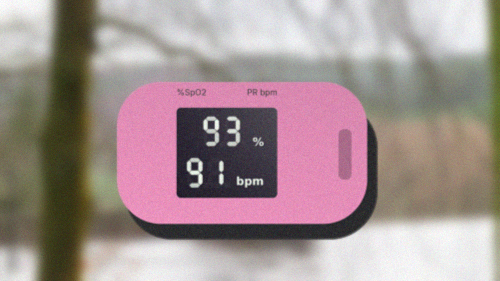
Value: 93 %
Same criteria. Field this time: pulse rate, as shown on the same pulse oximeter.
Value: 91 bpm
